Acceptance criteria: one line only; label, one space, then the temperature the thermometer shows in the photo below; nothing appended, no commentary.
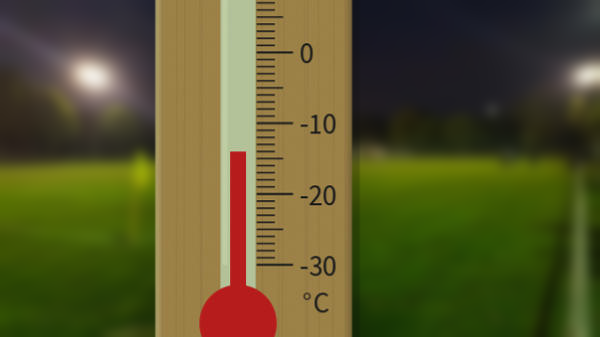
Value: -14 °C
